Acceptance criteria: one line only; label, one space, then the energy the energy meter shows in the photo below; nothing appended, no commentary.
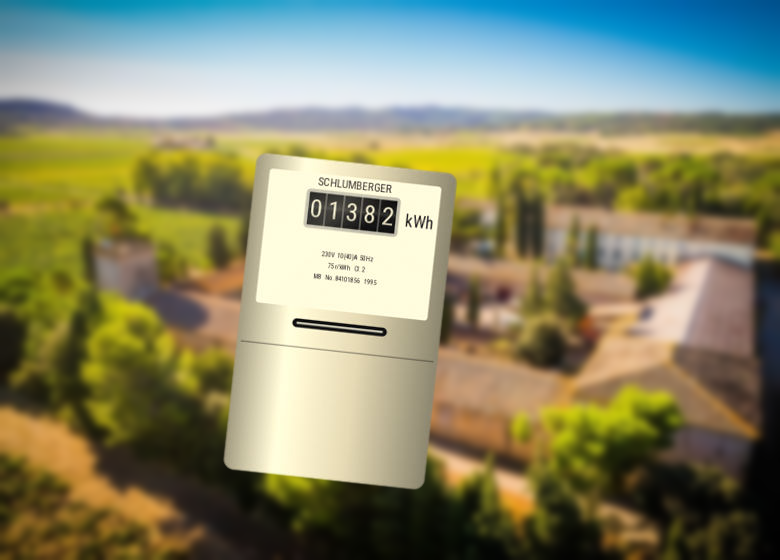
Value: 1382 kWh
